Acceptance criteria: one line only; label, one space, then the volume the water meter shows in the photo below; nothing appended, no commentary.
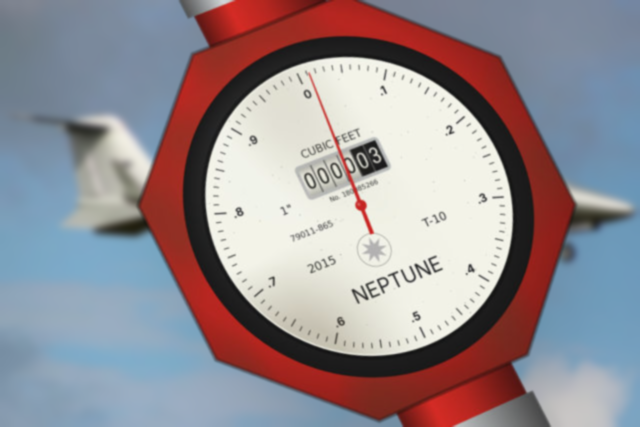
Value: 3.01 ft³
